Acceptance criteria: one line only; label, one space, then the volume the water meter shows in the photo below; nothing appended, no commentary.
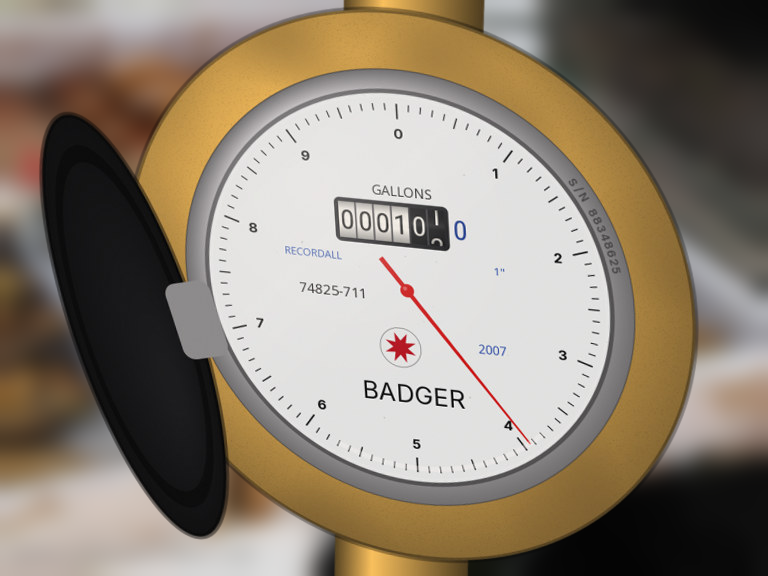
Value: 1013.9 gal
